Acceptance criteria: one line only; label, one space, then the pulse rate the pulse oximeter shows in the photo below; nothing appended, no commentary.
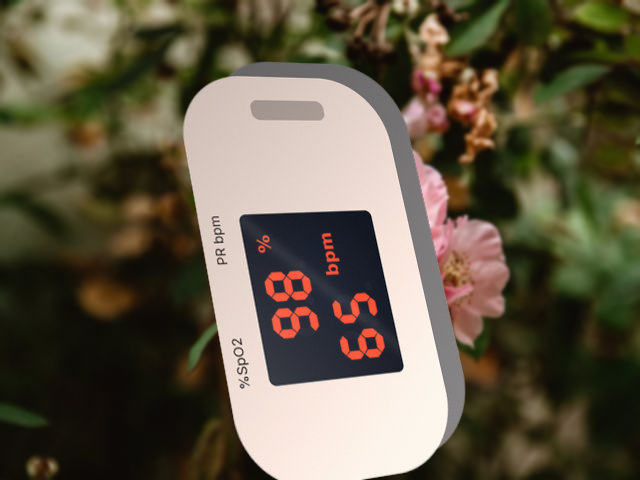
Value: 65 bpm
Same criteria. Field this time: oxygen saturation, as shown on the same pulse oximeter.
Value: 98 %
